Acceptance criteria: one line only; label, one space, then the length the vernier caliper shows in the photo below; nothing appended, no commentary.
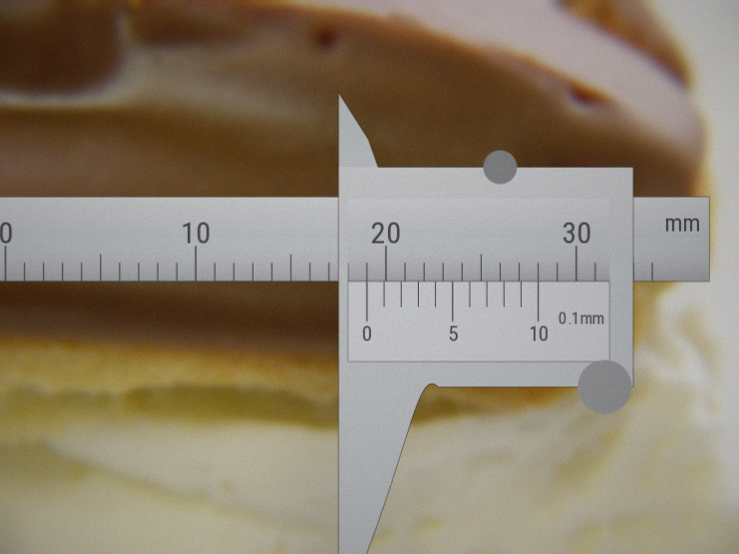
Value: 19.0 mm
